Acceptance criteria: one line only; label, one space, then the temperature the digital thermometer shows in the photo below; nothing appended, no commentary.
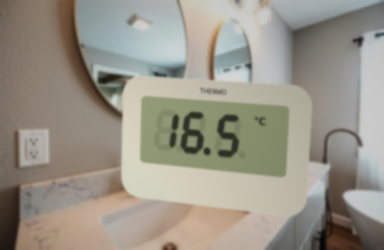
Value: 16.5 °C
